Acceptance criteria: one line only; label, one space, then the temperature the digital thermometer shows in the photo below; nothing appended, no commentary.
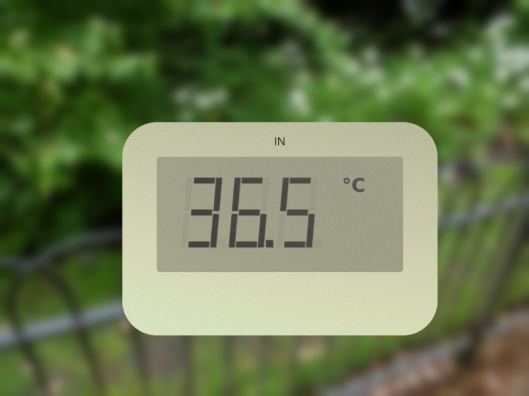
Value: 36.5 °C
